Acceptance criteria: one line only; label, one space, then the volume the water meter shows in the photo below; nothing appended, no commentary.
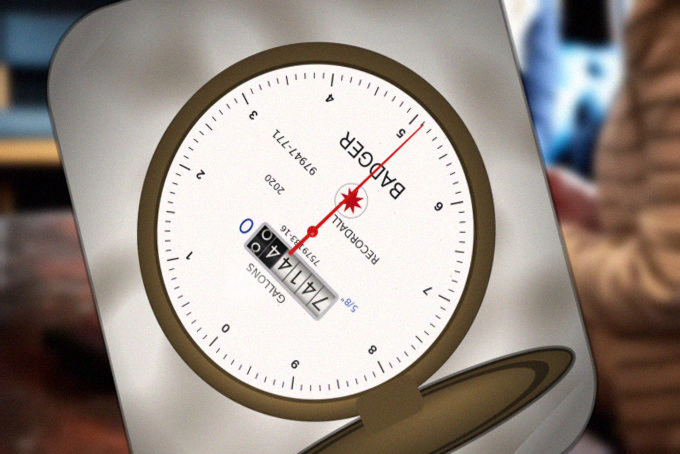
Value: 7414485.1 gal
